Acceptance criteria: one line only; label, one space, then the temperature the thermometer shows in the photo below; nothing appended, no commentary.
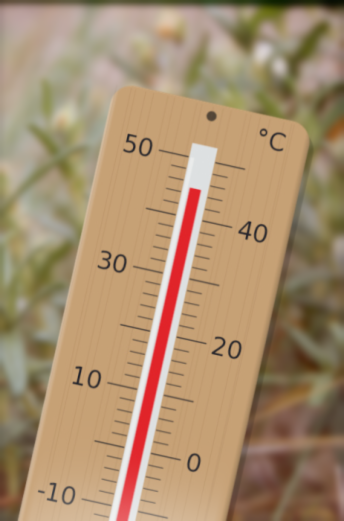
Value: 45 °C
